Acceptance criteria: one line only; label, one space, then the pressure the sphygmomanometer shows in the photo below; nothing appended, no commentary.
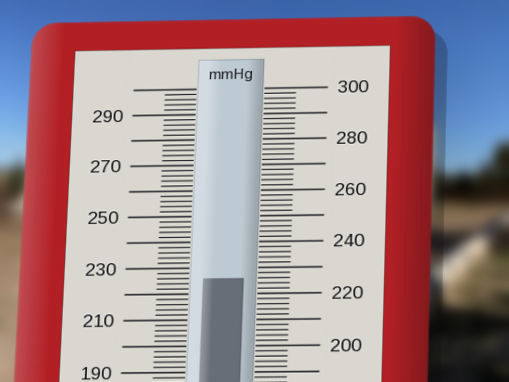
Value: 226 mmHg
